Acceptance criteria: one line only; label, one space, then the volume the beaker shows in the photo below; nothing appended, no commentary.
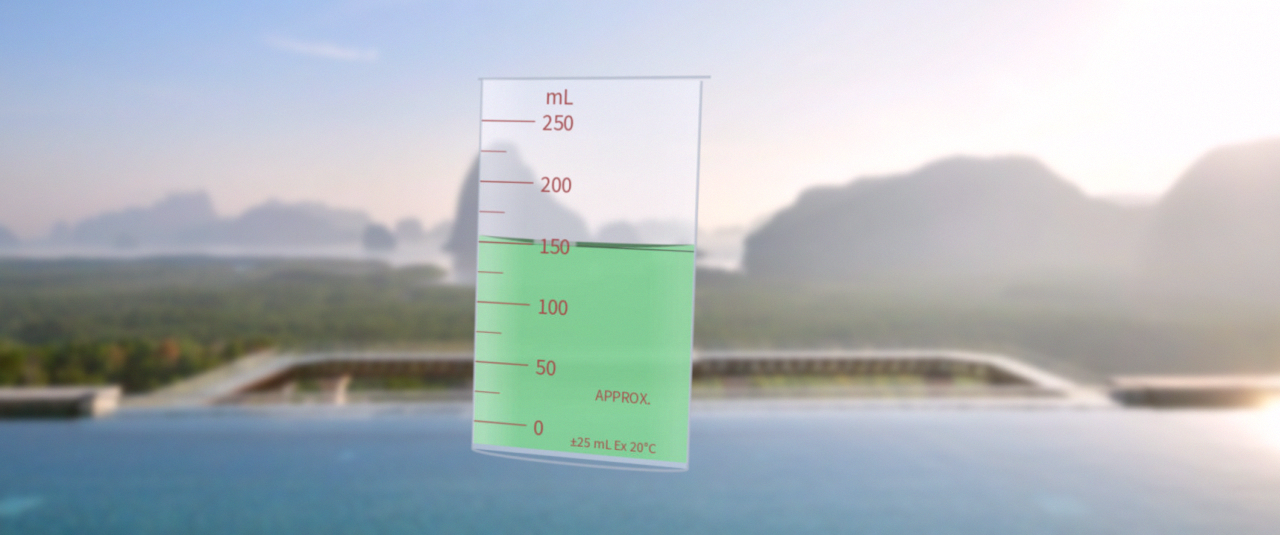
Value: 150 mL
